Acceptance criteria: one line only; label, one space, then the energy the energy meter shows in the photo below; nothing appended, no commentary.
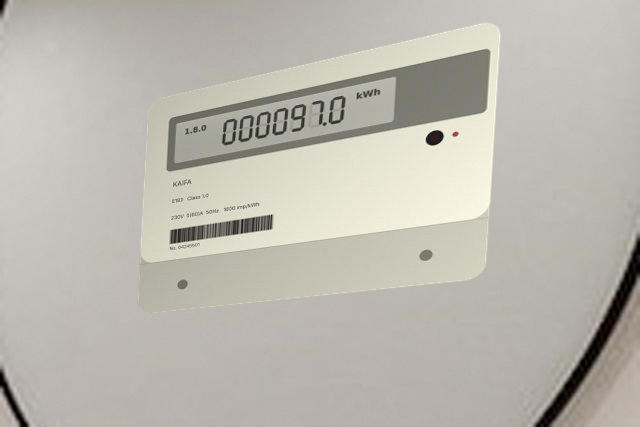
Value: 97.0 kWh
